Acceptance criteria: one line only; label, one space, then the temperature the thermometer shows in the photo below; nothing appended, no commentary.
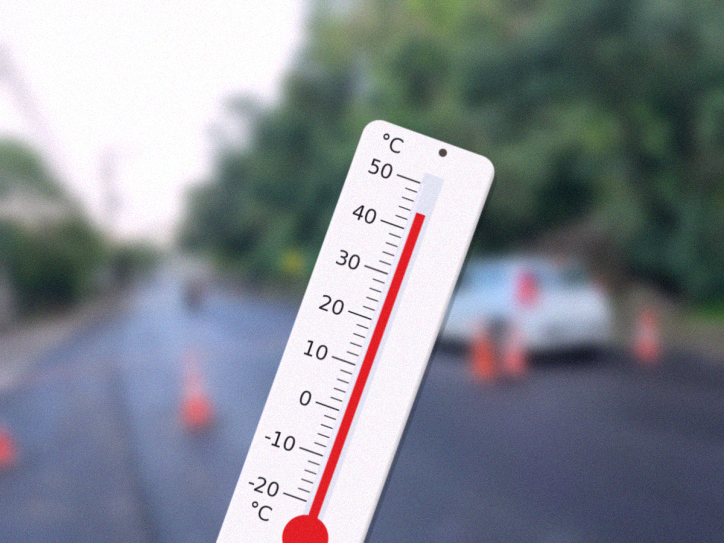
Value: 44 °C
